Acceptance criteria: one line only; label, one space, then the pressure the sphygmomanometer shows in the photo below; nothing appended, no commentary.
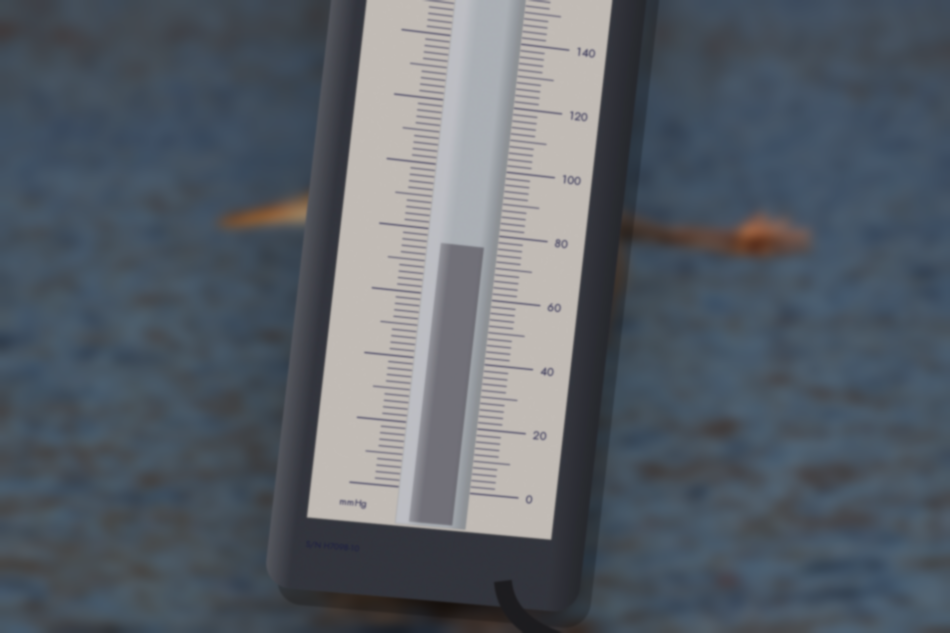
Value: 76 mmHg
